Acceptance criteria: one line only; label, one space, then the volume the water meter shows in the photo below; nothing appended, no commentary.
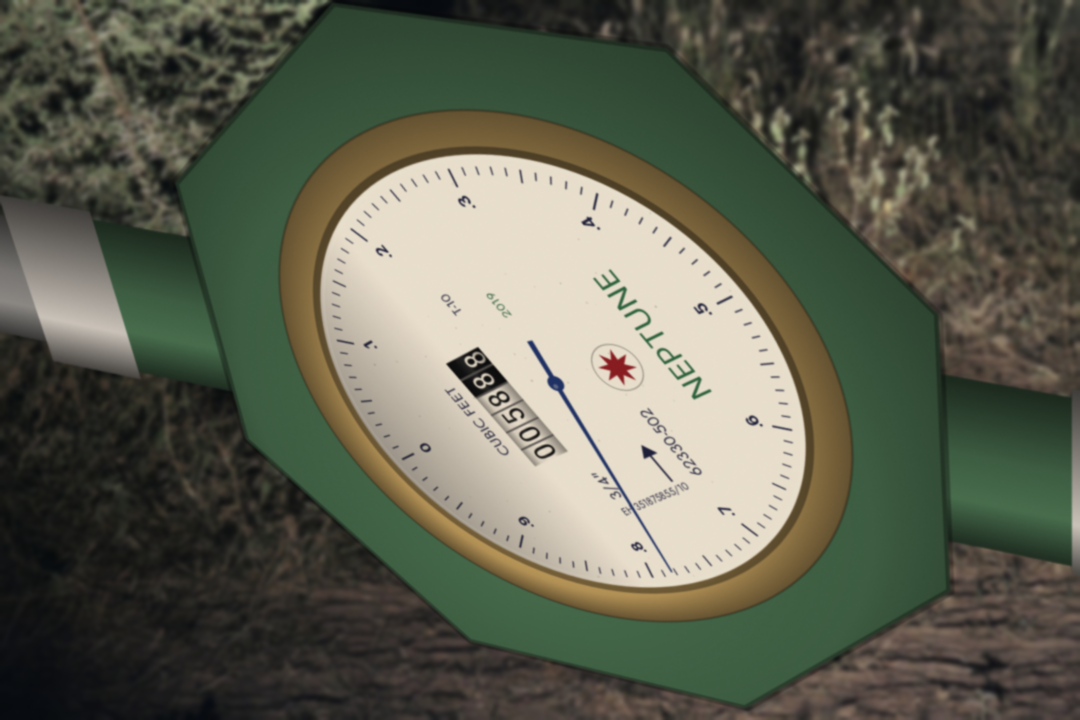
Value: 5887.78 ft³
